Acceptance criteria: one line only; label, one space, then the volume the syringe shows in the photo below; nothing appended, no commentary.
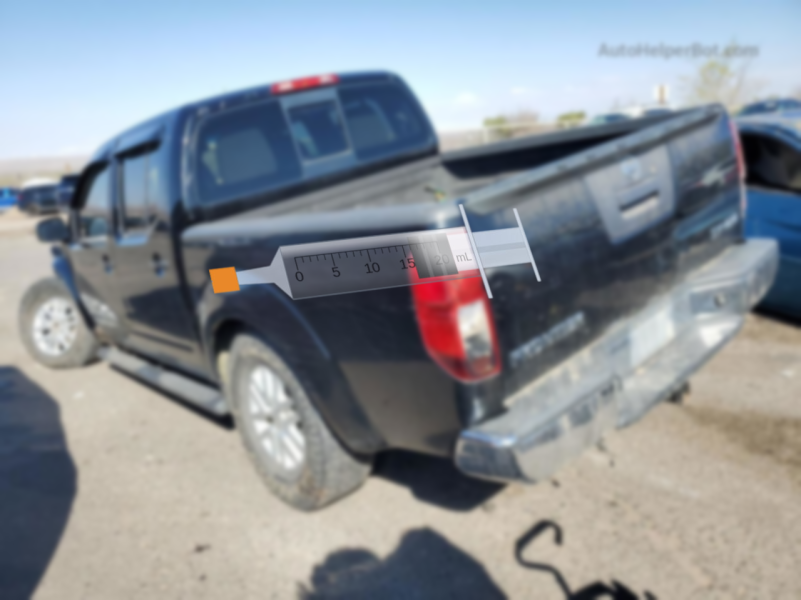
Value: 16 mL
